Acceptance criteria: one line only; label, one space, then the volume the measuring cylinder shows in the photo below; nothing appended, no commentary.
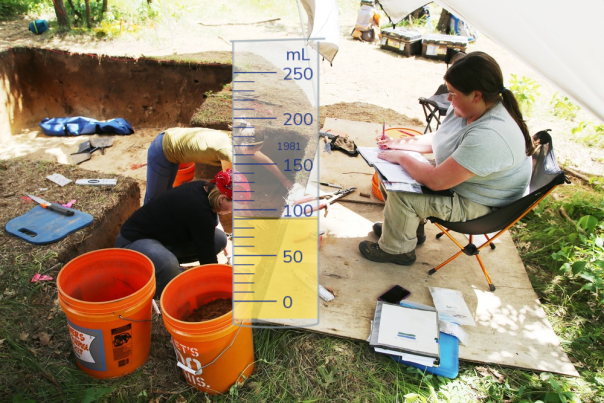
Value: 90 mL
